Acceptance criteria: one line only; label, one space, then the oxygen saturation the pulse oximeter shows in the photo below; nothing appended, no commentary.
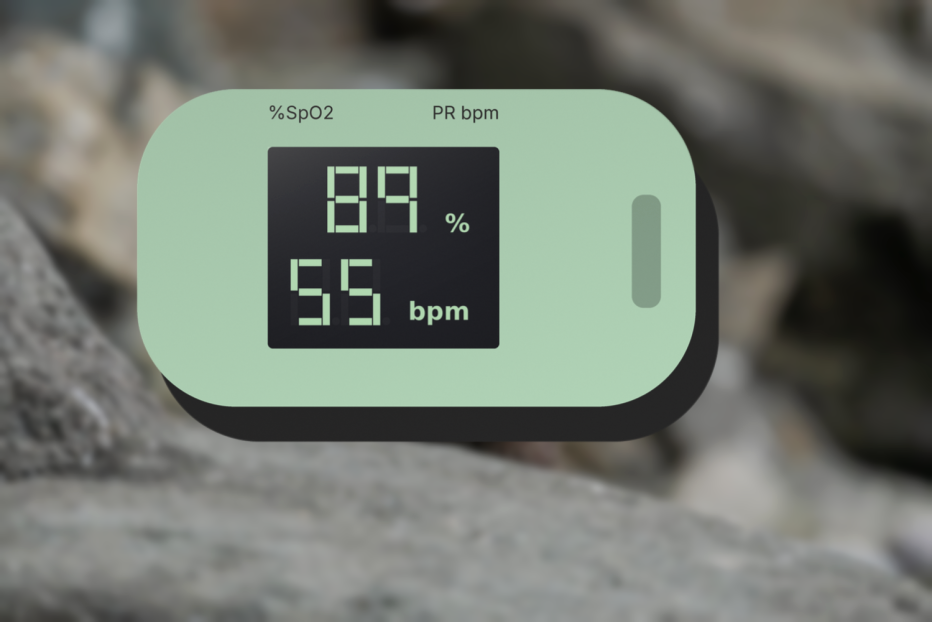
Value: 89 %
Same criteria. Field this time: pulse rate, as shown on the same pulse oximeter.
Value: 55 bpm
